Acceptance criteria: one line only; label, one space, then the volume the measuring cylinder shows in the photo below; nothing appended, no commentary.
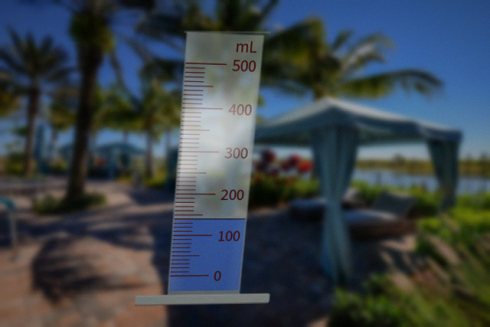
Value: 140 mL
